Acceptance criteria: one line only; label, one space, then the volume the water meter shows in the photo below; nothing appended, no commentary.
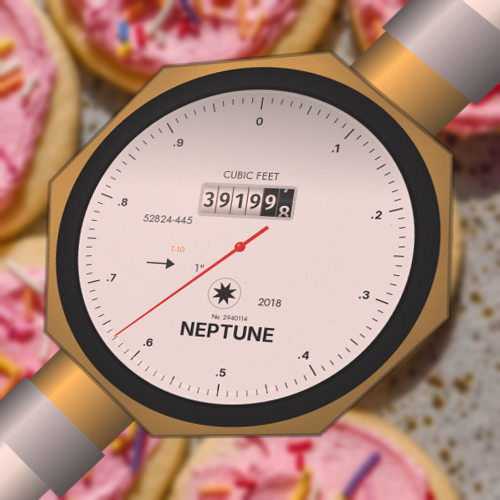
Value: 391997.63 ft³
